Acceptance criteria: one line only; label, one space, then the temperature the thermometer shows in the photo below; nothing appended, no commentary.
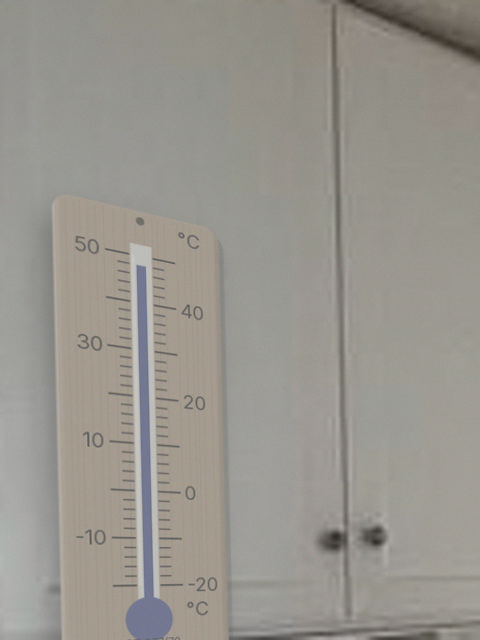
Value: 48 °C
